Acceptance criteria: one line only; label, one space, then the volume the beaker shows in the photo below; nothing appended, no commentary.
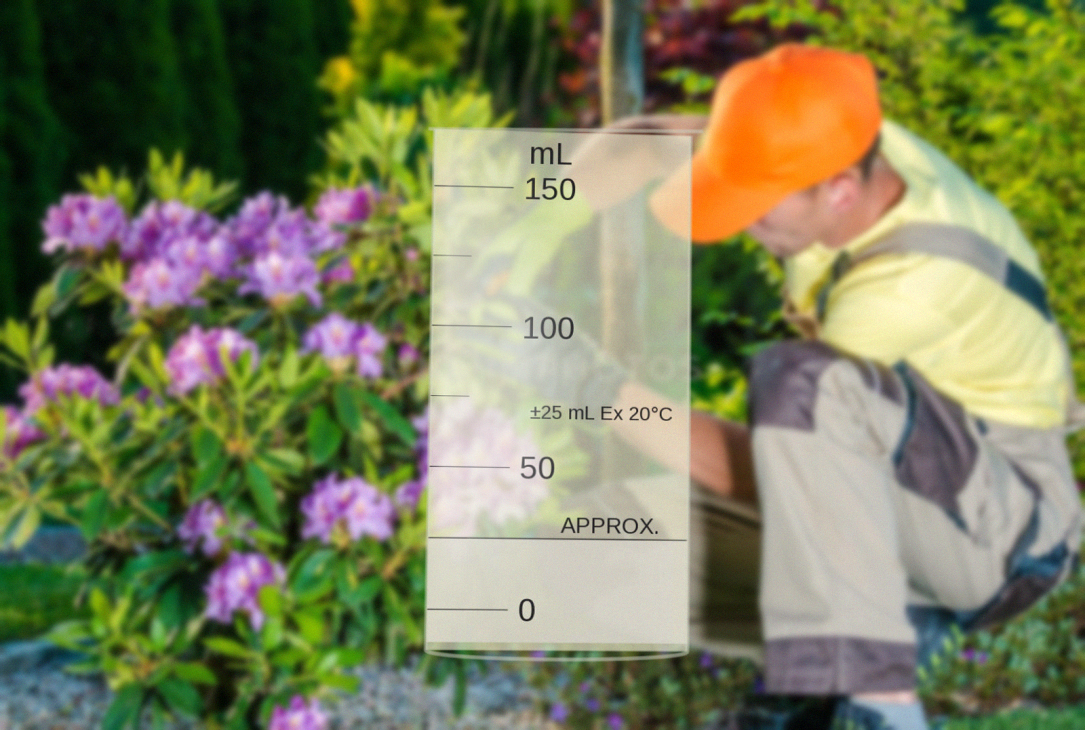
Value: 25 mL
